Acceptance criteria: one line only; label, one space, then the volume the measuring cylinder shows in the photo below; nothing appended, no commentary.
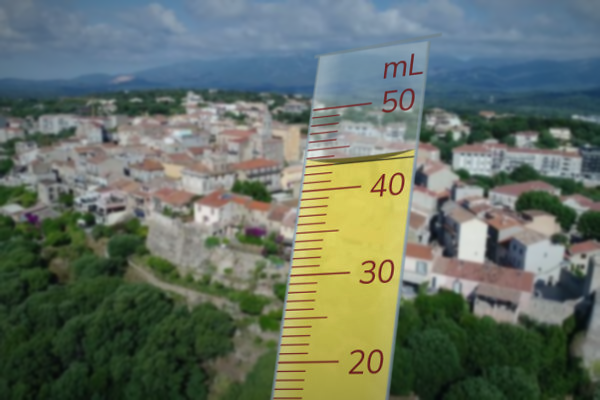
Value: 43 mL
